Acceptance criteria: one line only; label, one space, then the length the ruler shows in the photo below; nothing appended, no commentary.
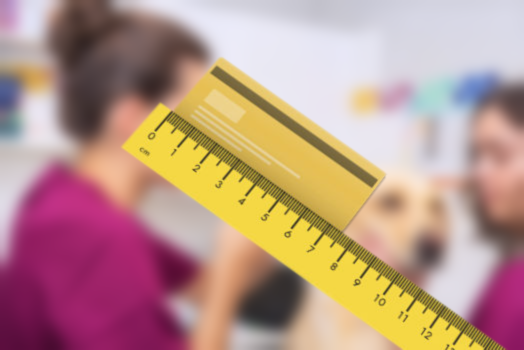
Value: 7.5 cm
